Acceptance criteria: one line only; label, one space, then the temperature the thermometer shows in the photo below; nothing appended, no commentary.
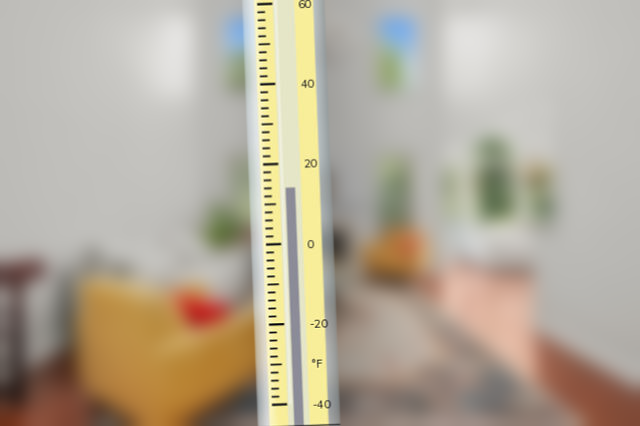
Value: 14 °F
